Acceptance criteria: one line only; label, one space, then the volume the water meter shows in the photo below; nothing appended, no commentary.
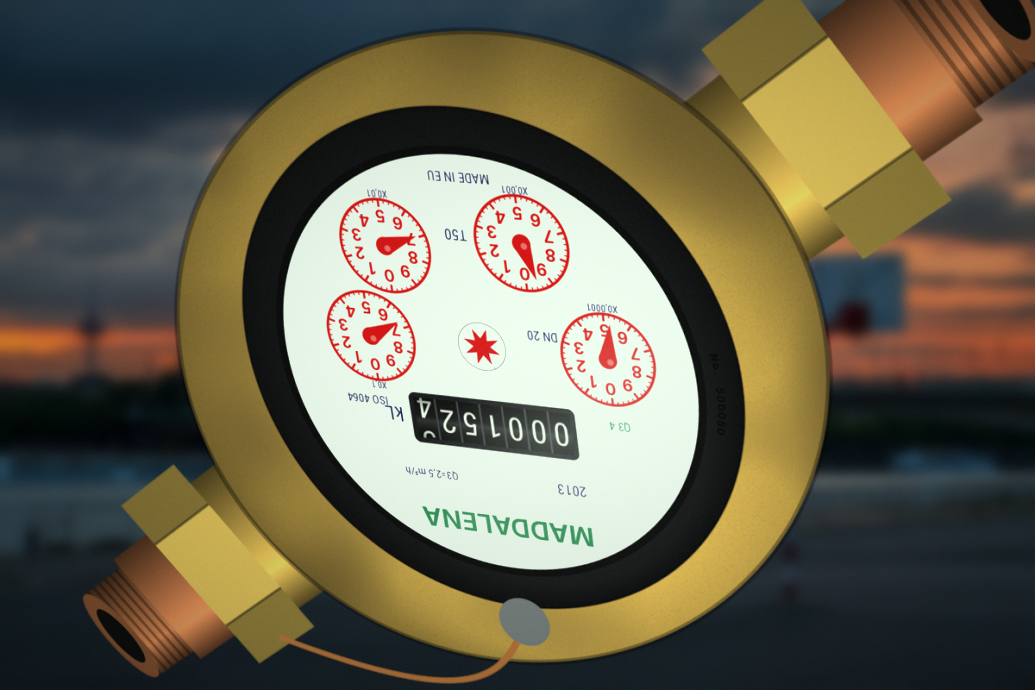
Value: 1523.6695 kL
